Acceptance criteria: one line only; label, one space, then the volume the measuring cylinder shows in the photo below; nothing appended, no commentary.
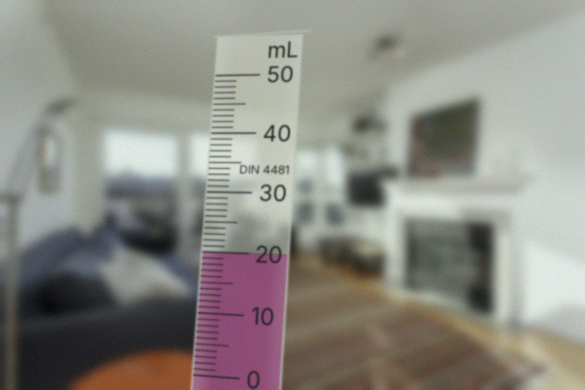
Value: 20 mL
